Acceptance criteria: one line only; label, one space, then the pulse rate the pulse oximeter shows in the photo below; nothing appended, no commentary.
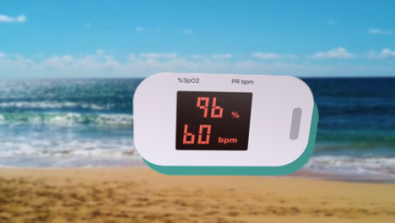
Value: 60 bpm
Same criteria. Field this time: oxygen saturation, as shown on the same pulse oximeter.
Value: 96 %
